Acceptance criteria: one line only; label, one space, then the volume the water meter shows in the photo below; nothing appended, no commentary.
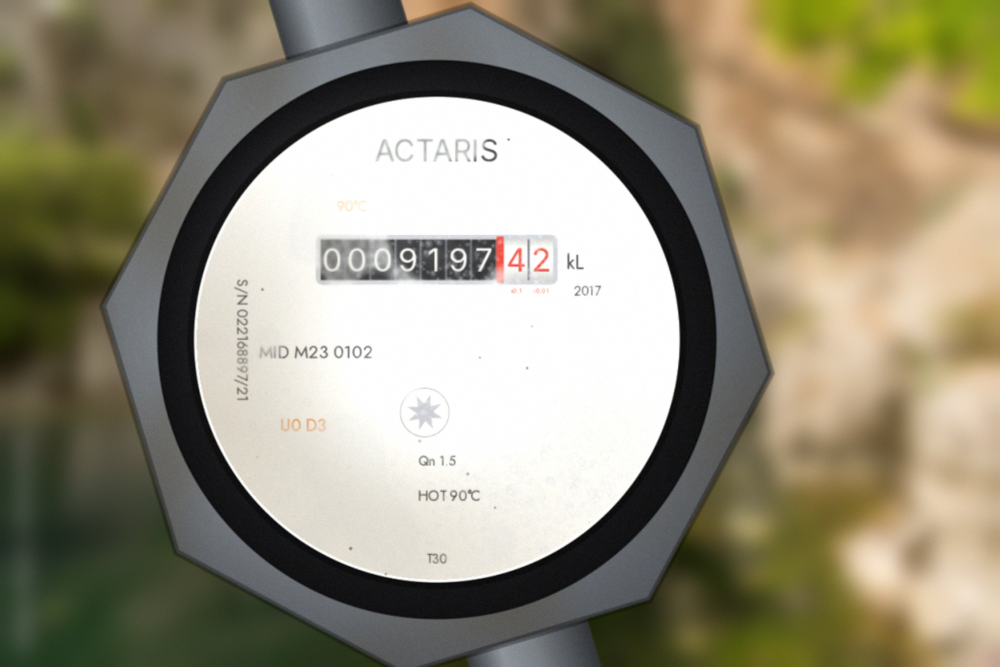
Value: 9197.42 kL
